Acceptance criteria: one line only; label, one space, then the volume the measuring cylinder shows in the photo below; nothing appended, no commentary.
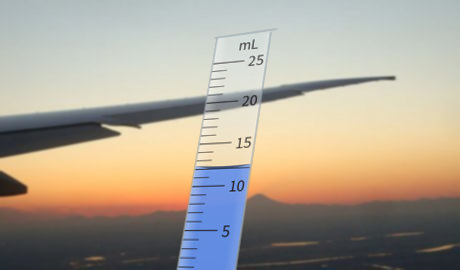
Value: 12 mL
